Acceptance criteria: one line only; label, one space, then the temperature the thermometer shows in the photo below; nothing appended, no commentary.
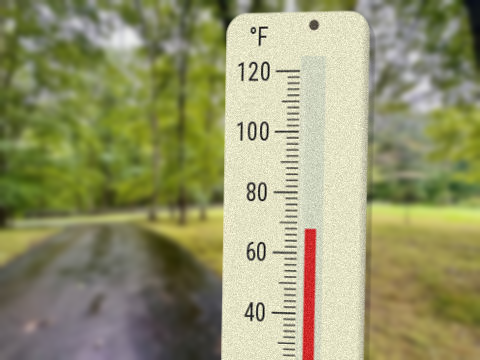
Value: 68 °F
